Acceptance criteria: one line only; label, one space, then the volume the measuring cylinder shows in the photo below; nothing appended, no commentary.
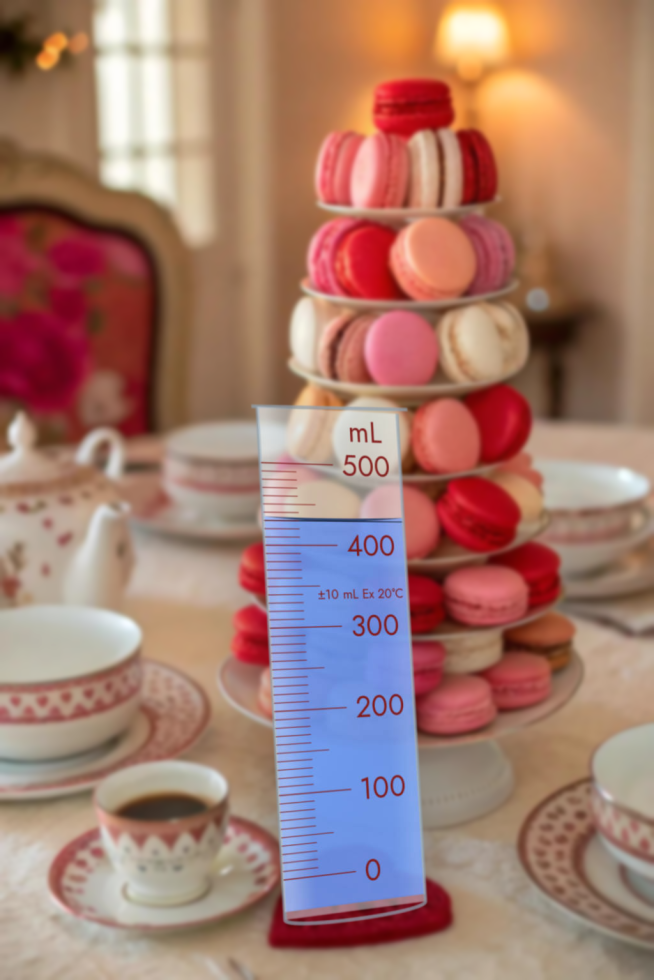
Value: 430 mL
